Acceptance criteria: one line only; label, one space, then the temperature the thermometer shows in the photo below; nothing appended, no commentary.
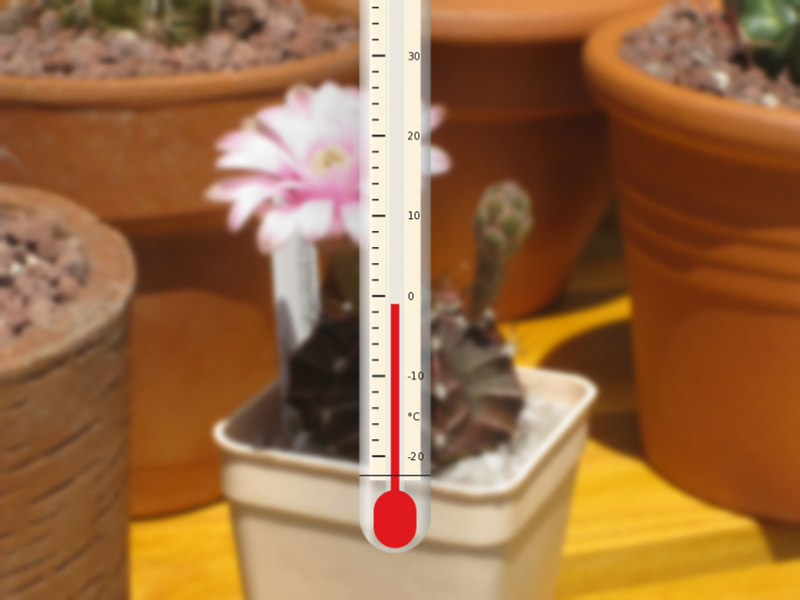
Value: -1 °C
